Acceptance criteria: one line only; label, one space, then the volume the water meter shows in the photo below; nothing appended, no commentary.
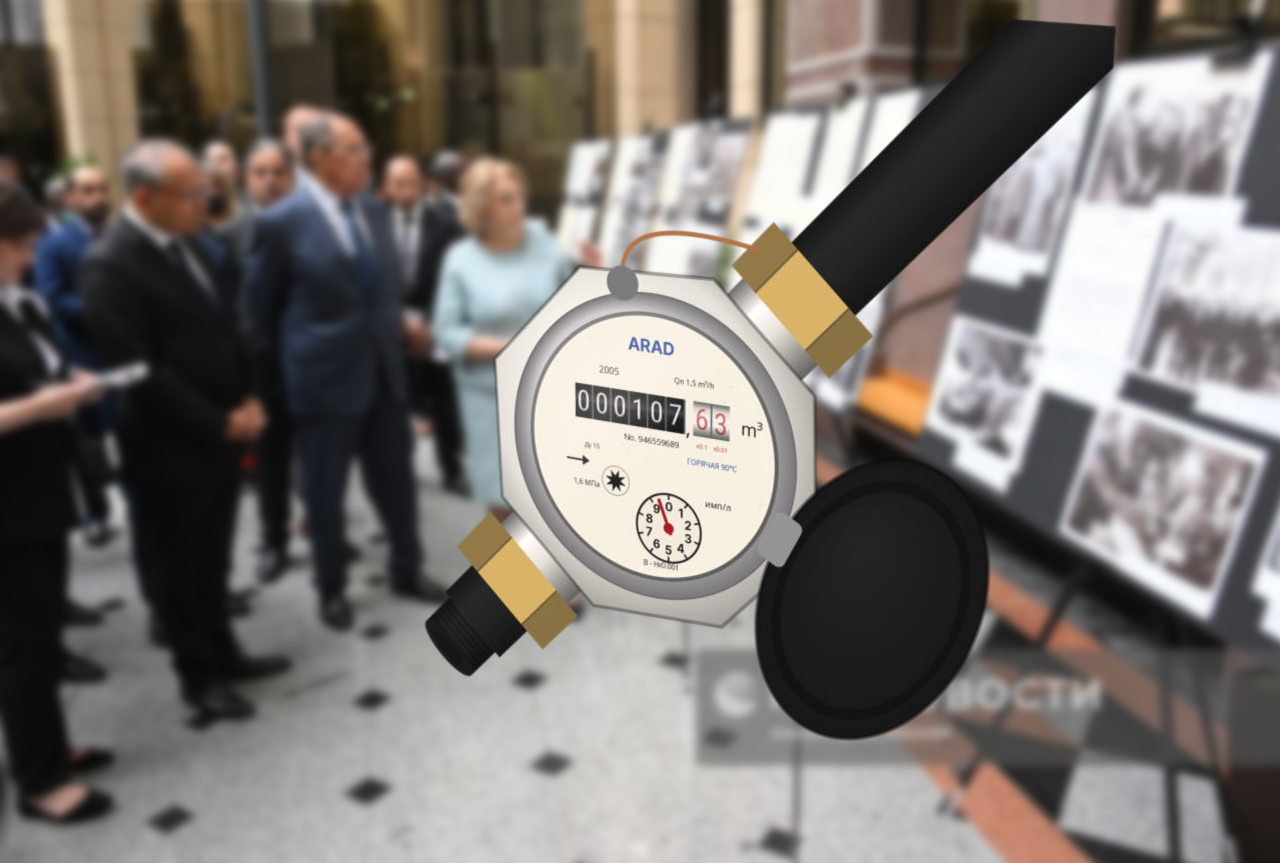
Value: 107.629 m³
